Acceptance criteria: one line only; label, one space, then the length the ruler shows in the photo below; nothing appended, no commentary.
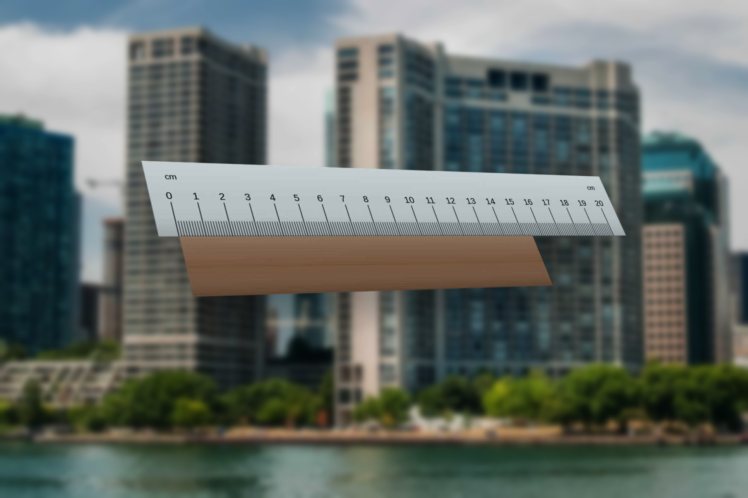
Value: 15.5 cm
